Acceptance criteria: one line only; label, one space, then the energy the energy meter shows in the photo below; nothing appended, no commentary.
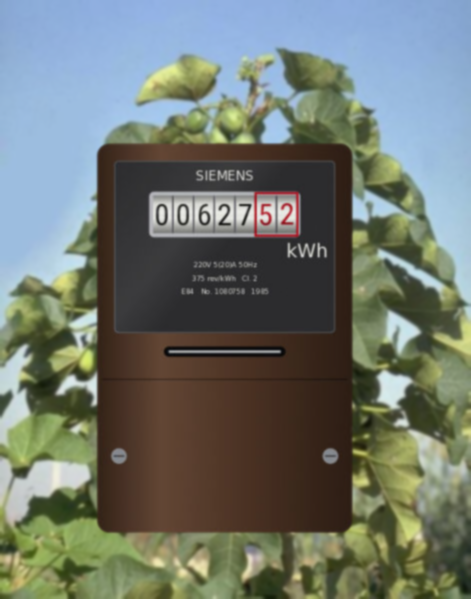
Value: 627.52 kWh
